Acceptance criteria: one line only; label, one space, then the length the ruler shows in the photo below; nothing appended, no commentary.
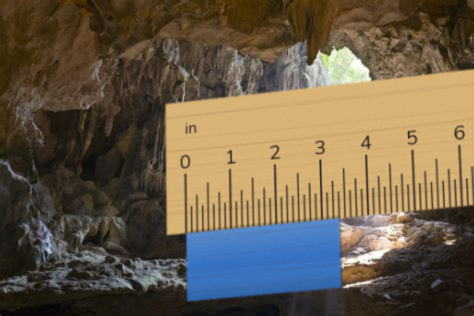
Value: 3.375 in
